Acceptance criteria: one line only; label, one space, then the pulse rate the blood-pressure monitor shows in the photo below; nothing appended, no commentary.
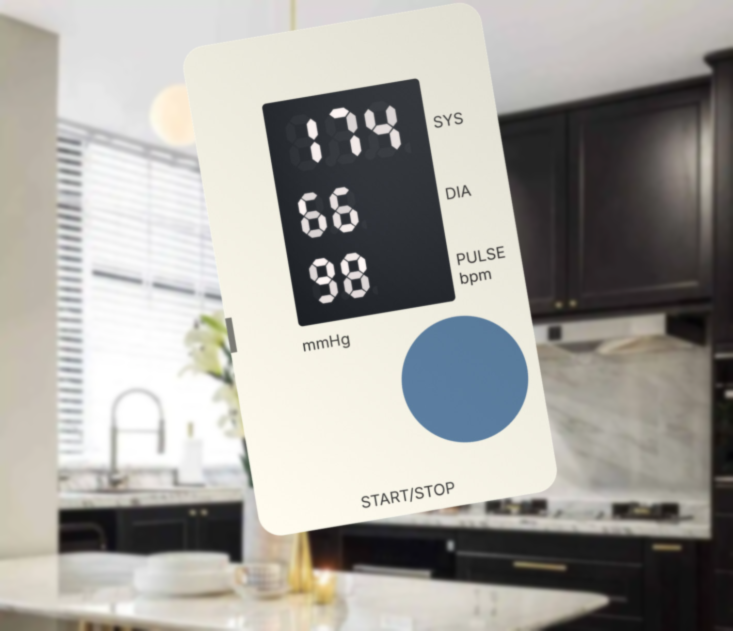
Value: 98 bpm
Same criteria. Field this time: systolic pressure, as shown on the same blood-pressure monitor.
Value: 174 mmHg
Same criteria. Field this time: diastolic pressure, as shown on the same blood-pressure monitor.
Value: 66 mmHg
